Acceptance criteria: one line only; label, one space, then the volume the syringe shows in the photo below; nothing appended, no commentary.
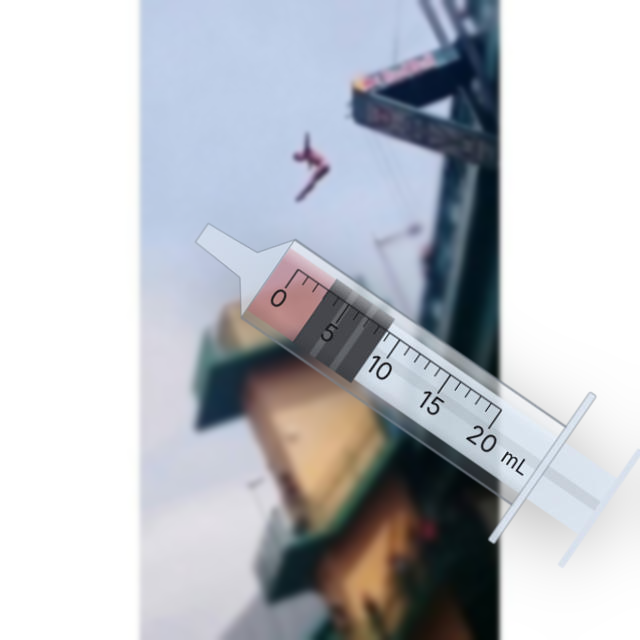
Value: 3 mL
